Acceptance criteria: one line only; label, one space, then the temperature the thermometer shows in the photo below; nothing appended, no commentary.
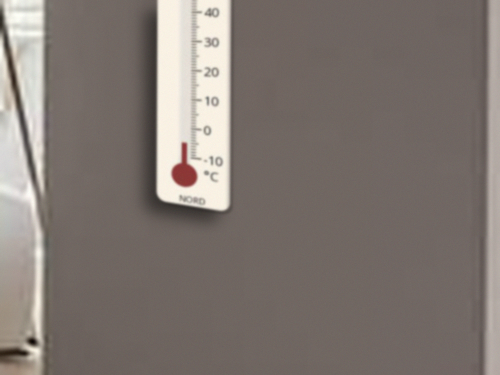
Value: -5 °C
